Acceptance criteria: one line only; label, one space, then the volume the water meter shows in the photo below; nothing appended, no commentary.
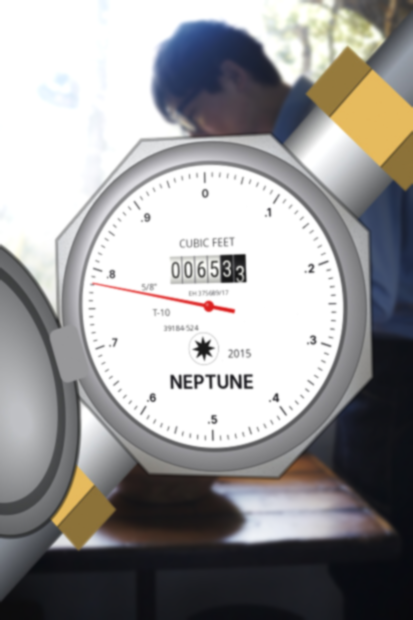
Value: 6532.78 ft³
